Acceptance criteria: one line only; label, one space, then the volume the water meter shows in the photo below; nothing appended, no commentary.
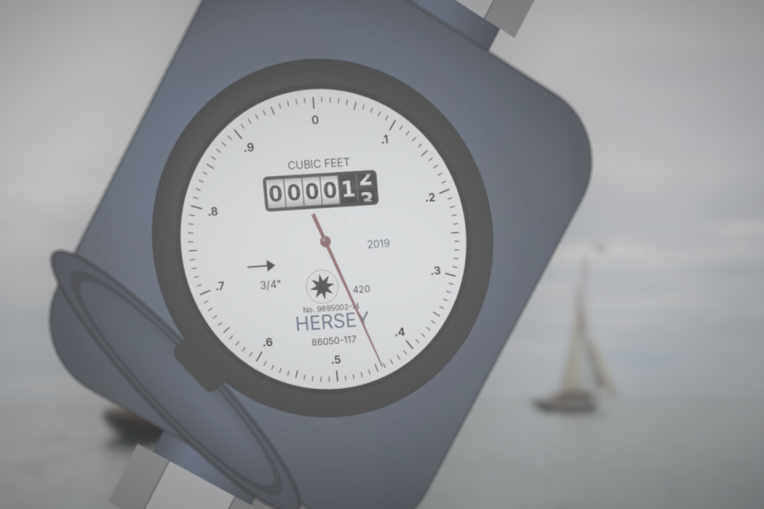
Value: 12.44 ft³
